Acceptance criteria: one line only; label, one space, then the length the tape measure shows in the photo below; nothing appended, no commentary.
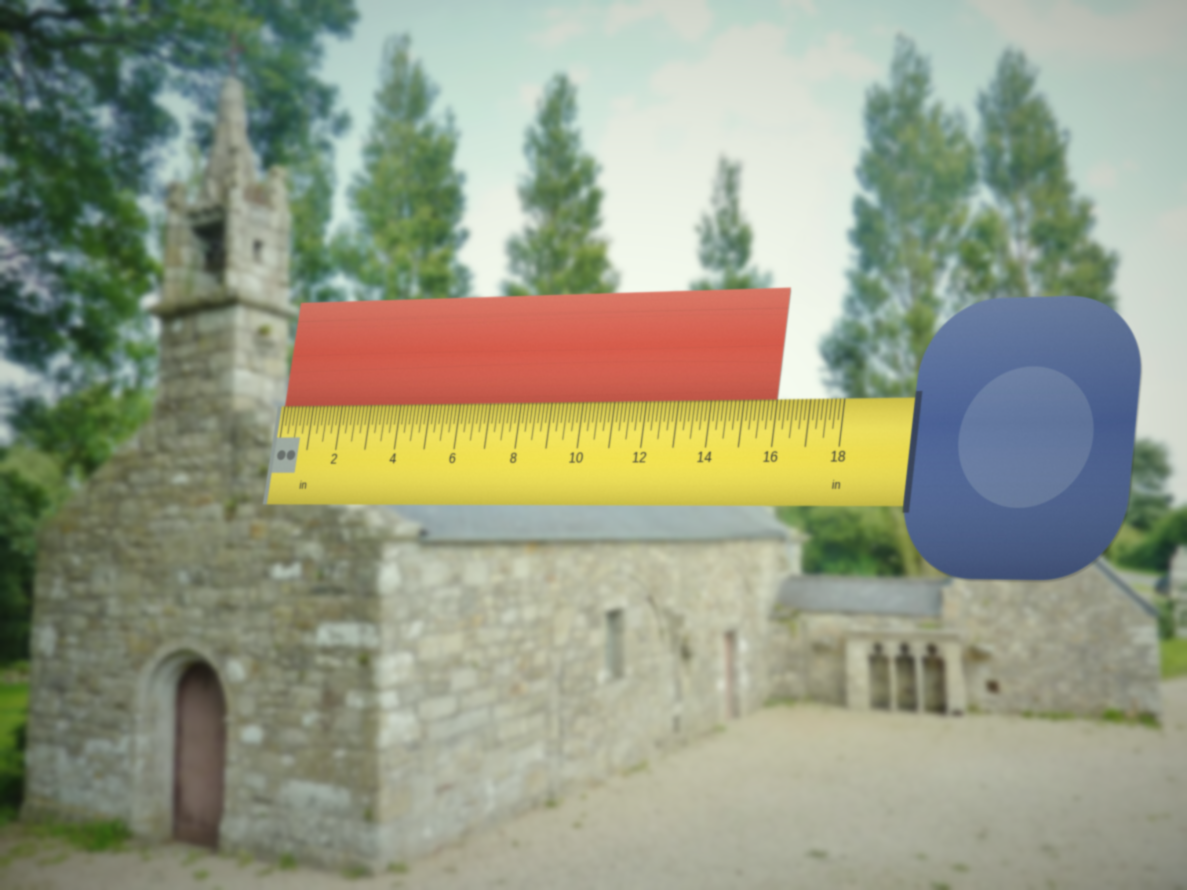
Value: 16 in
